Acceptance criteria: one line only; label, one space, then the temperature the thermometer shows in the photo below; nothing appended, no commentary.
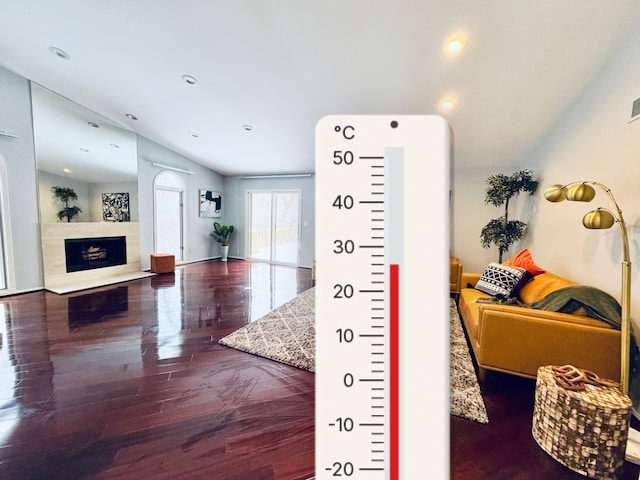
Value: 26 °C
